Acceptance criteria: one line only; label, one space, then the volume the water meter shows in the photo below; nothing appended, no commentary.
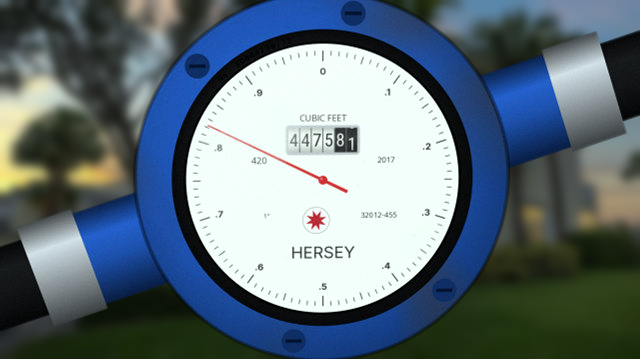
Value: 447580.82 ft³
